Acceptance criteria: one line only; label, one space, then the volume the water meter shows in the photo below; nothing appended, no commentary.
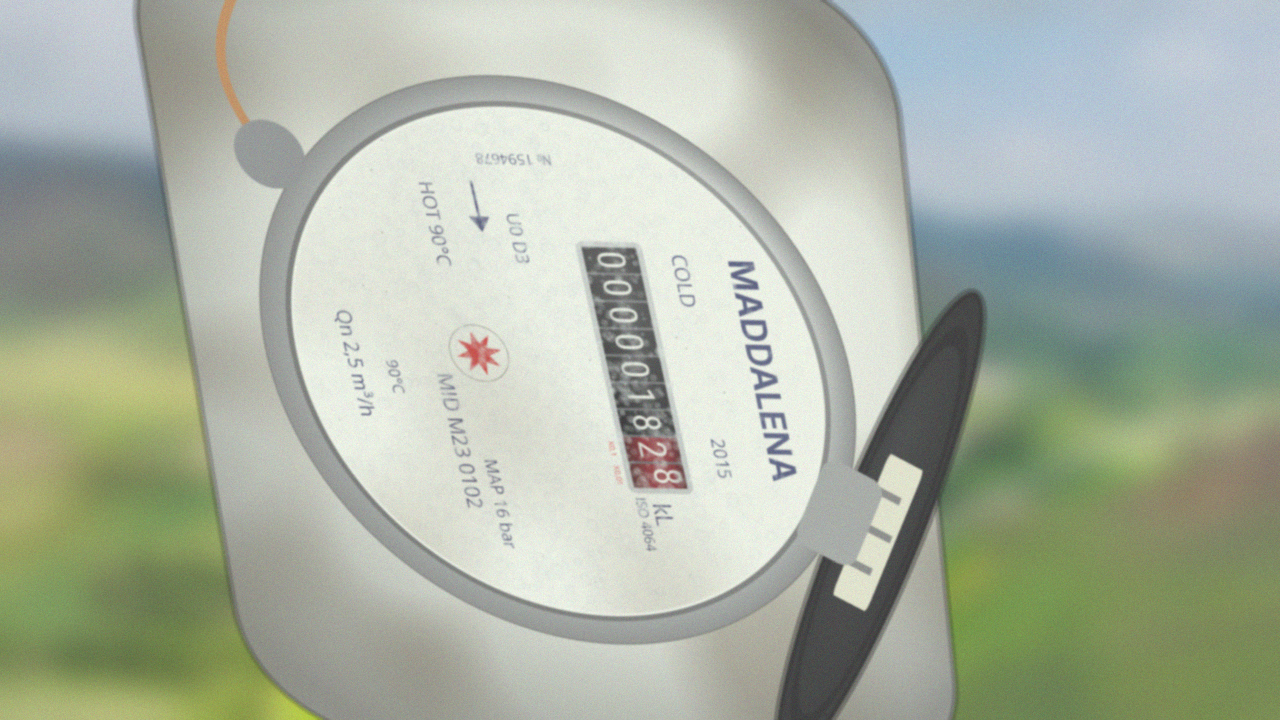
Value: 18.28 kL
